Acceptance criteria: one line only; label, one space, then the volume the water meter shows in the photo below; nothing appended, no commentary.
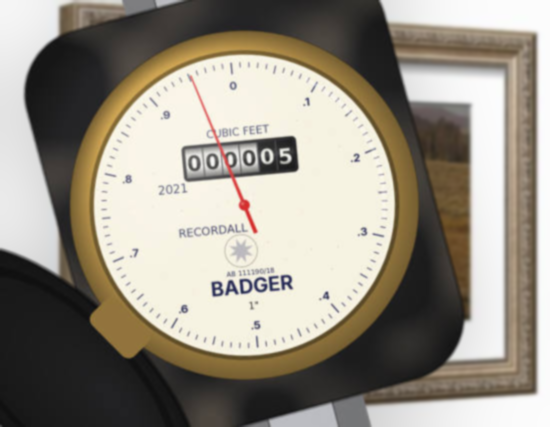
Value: 4.95 ft³
